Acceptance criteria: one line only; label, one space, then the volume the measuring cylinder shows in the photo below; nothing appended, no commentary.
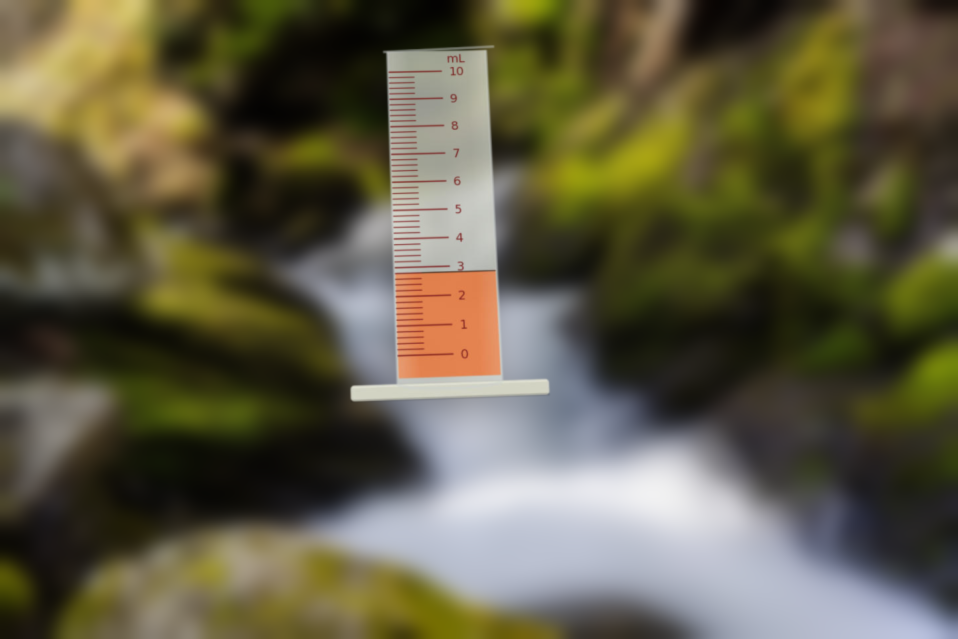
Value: 2.8 mL
